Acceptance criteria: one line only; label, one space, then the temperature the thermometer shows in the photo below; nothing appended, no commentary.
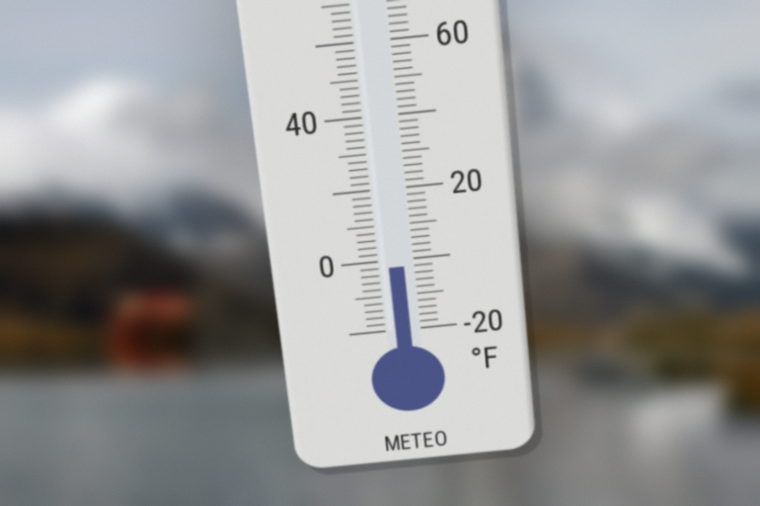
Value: -2 °F
